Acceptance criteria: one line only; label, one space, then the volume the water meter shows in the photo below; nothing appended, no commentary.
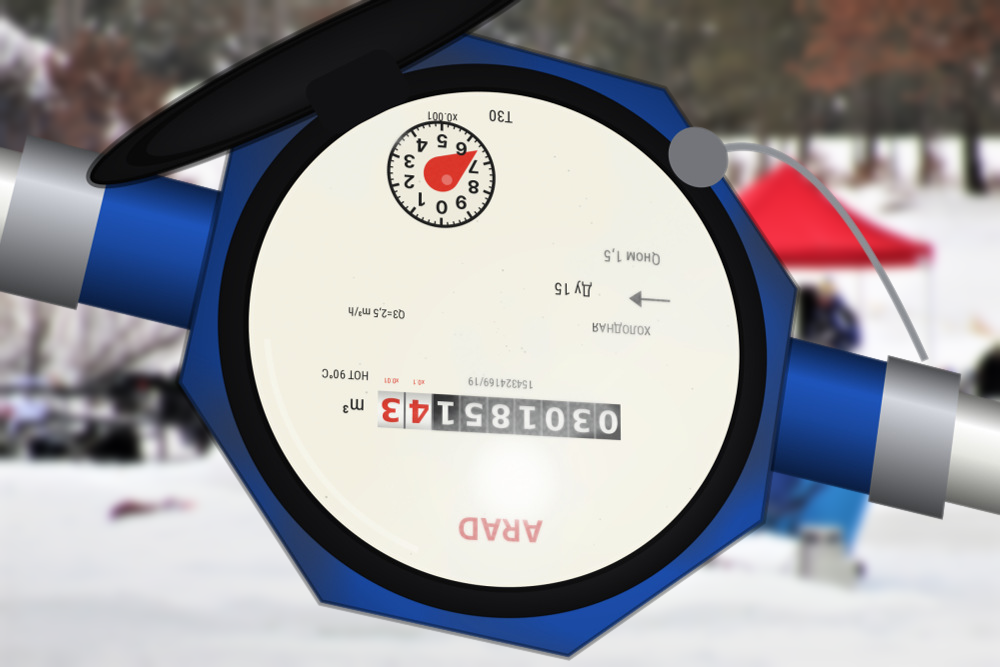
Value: 301851.436 m³
